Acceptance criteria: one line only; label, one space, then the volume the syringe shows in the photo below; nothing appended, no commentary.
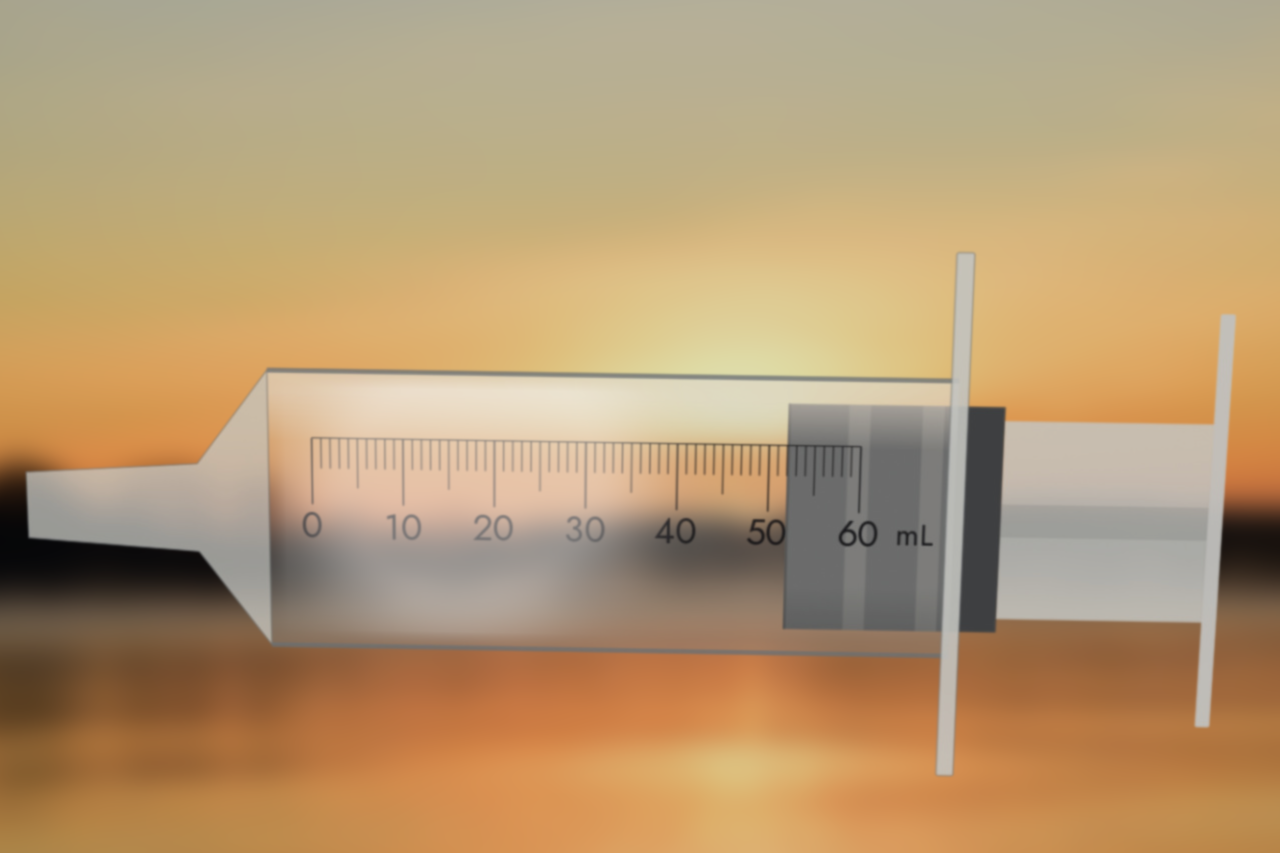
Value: 52 mL
